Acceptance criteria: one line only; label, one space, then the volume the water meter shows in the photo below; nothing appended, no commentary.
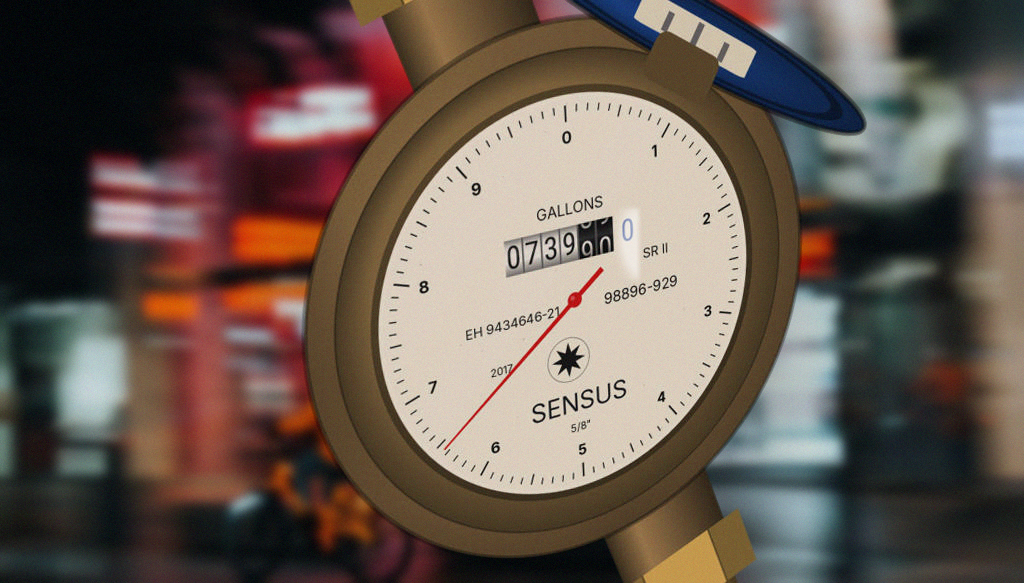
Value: 739896.4 gal
